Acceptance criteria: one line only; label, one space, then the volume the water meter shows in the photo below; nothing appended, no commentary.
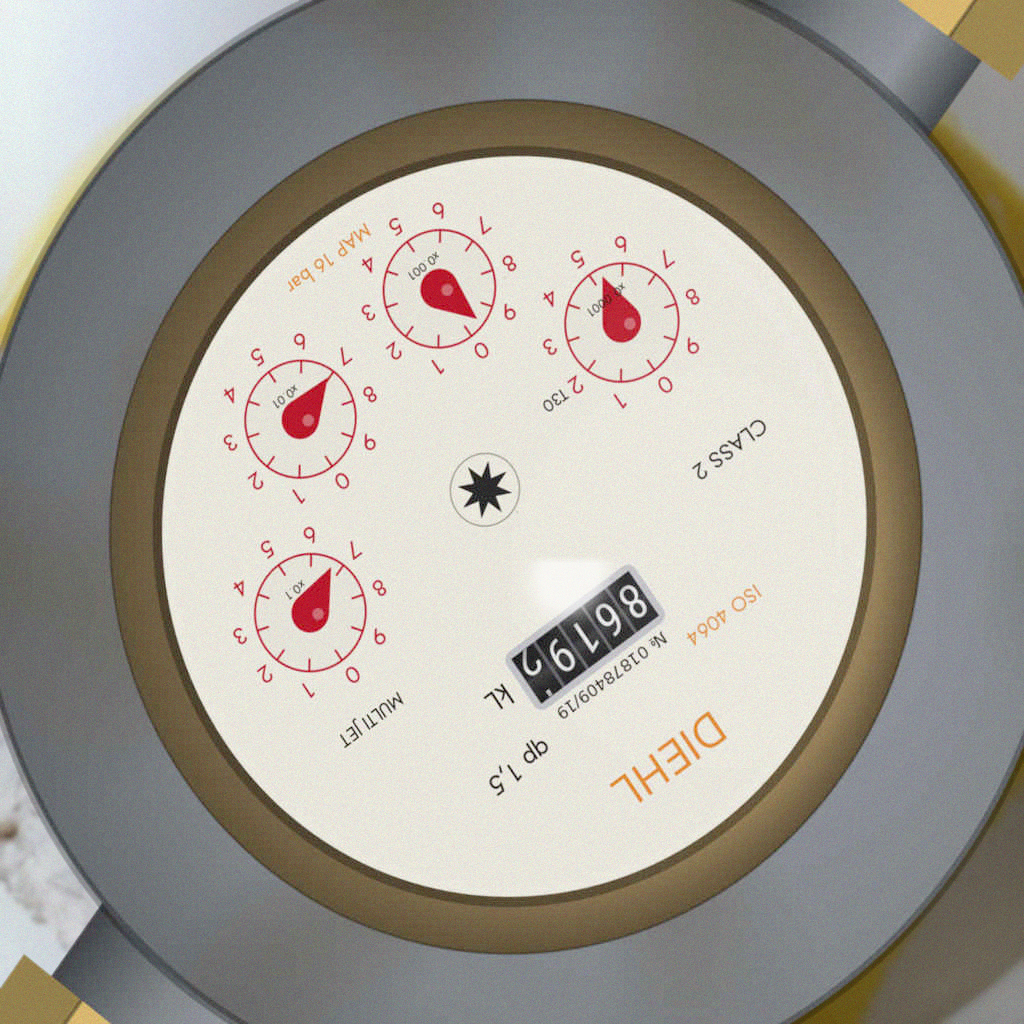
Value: 86191.6695 kL
